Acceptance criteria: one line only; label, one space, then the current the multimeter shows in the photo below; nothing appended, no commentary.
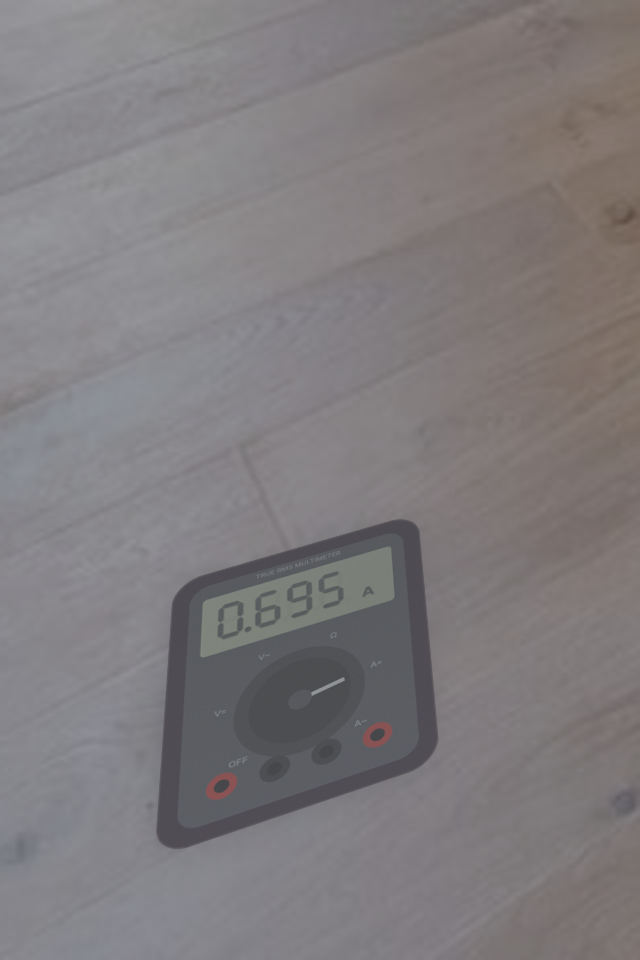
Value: 0.695 A
